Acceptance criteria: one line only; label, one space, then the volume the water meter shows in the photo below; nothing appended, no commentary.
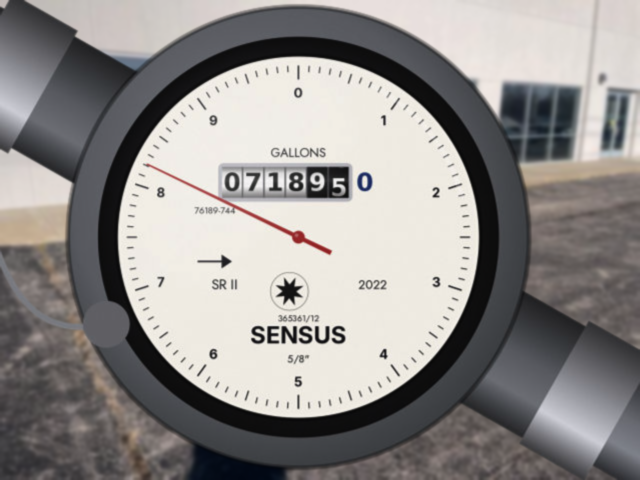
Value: 718948.2 gal
